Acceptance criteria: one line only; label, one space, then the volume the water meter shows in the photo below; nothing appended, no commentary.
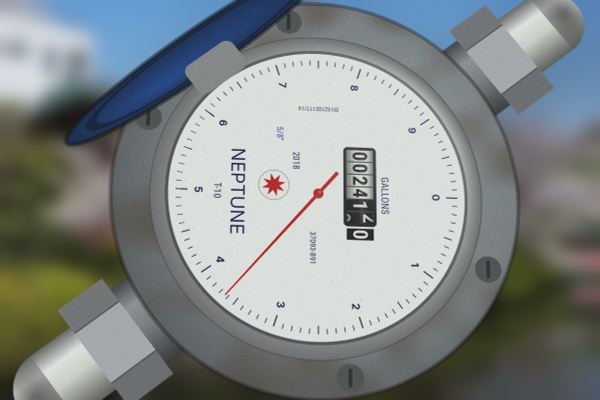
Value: 24123.6 gal
